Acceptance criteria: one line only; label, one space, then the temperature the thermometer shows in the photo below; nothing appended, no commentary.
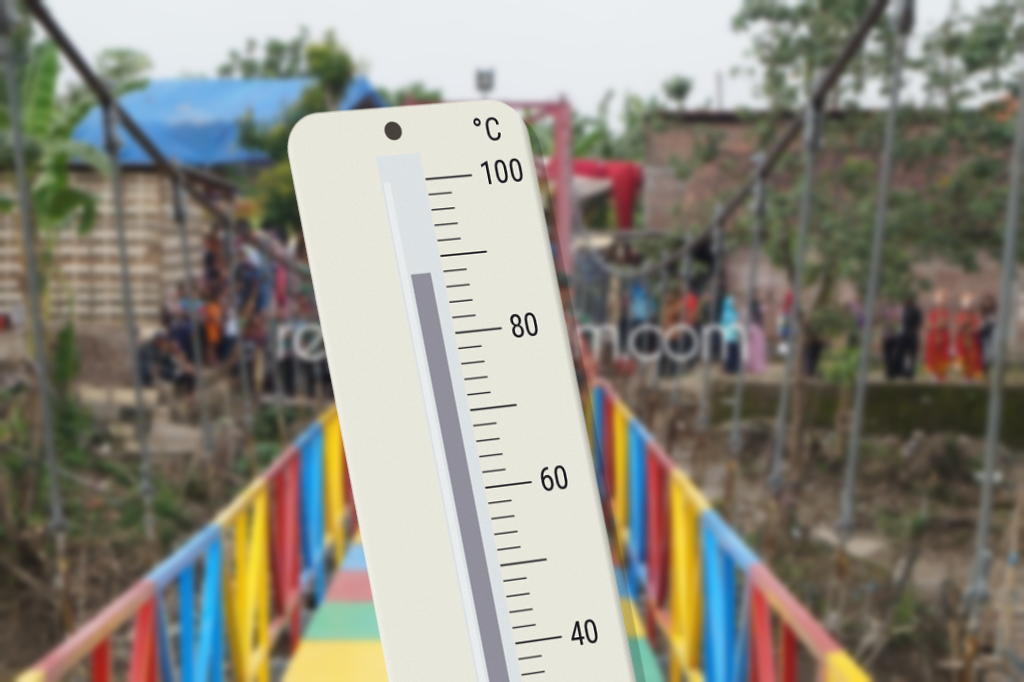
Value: 88 °C
